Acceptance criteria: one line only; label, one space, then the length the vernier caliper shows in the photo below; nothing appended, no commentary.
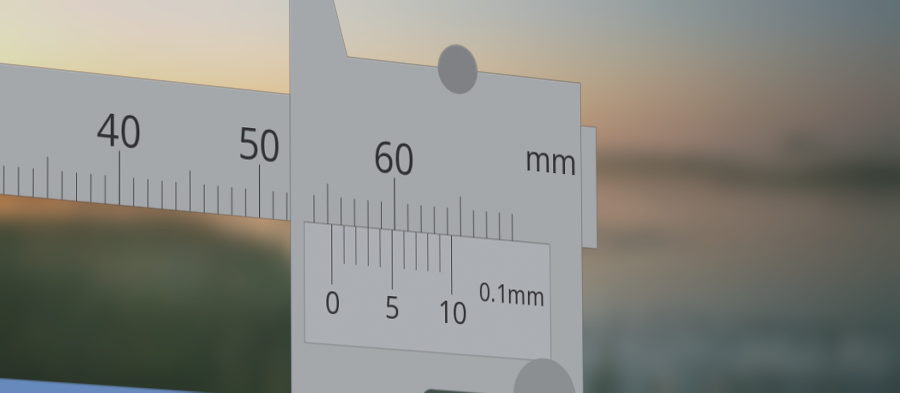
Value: 55.3 mm
